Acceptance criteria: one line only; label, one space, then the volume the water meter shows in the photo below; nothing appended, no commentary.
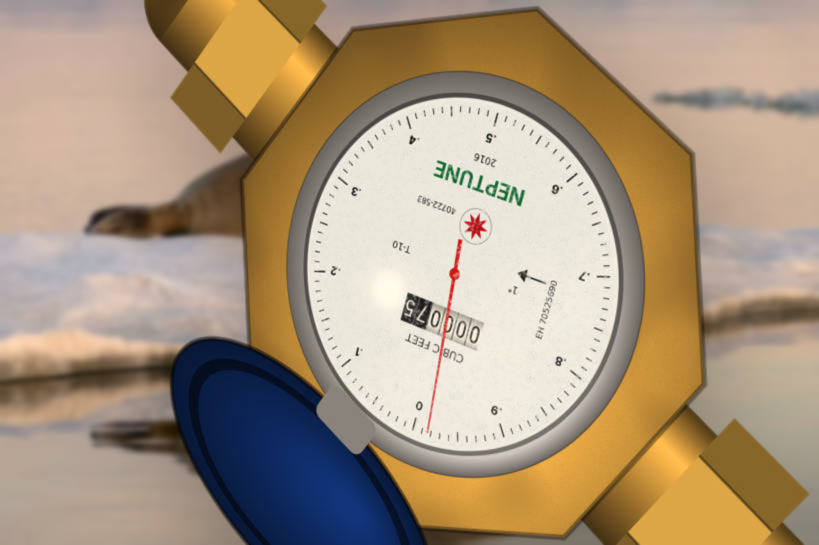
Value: 74.98 ft³
